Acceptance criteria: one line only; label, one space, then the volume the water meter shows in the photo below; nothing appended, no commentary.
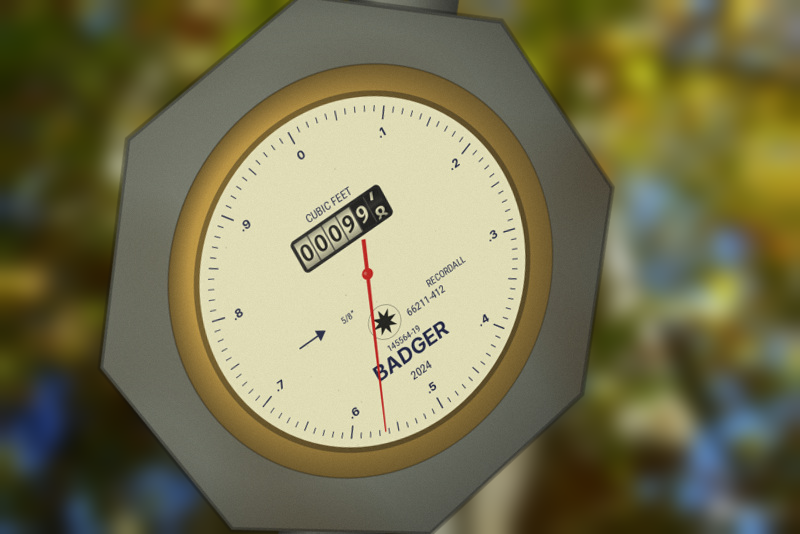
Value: 997.56 ft³
